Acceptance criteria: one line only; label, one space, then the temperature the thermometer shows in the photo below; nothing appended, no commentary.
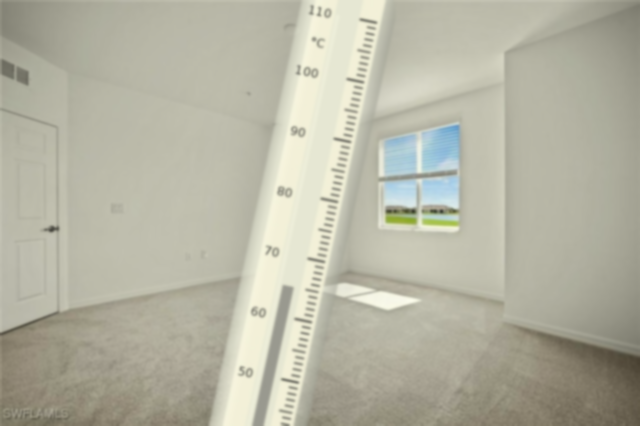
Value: 65 °C
